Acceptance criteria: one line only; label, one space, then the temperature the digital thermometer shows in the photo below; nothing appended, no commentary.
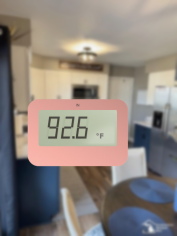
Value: 92.6 °F
